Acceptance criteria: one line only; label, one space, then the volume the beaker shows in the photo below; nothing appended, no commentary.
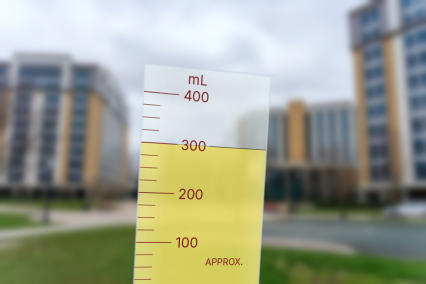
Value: 300 mL
